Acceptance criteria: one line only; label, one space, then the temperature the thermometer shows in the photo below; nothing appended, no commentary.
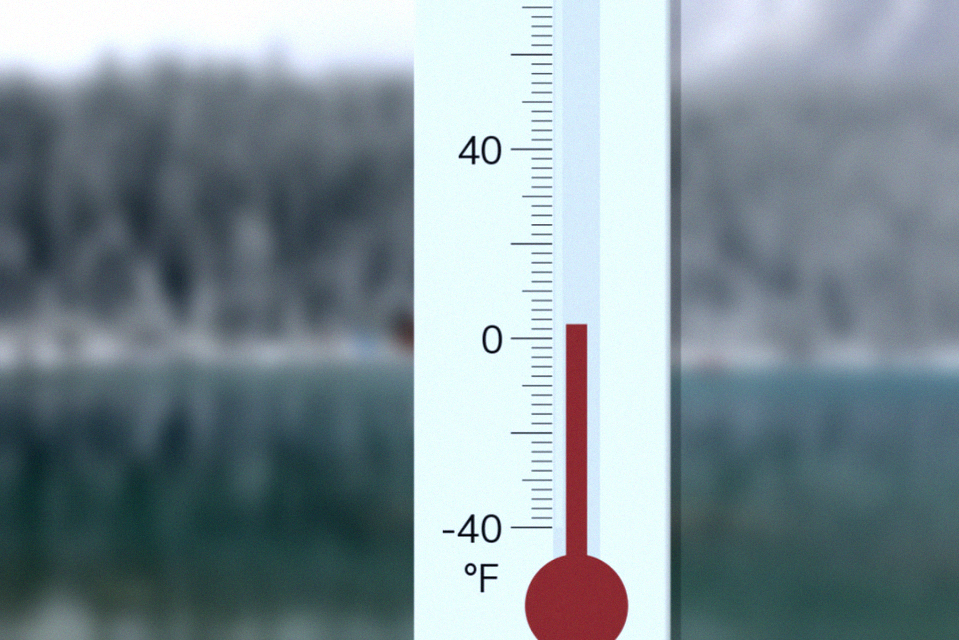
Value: 3 °F
